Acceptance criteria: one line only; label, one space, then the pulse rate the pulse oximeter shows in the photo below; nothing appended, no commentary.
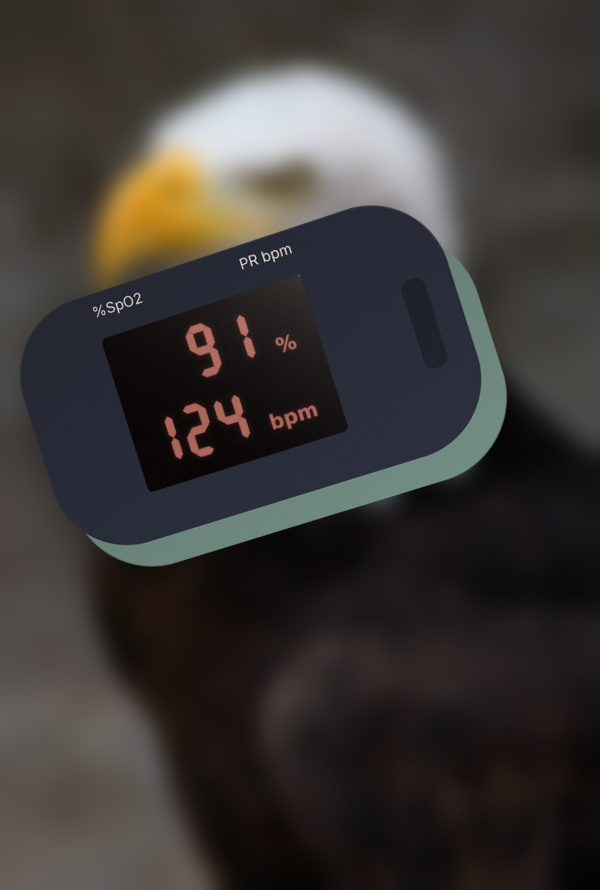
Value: 124 bpm
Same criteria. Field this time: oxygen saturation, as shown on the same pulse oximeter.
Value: 91 %
